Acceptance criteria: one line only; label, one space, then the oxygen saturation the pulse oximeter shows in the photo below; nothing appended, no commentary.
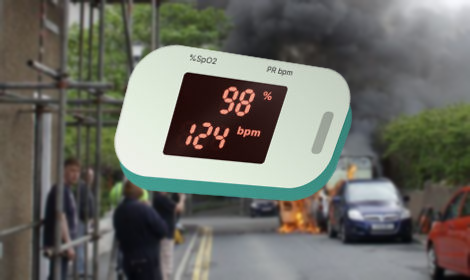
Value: 98 %
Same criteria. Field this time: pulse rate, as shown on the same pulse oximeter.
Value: 124 bpm
